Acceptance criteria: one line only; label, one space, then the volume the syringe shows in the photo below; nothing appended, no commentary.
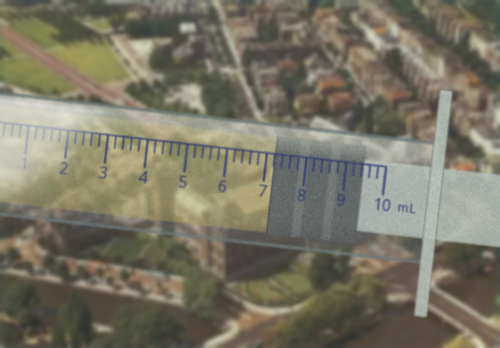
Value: 7.2 mL
